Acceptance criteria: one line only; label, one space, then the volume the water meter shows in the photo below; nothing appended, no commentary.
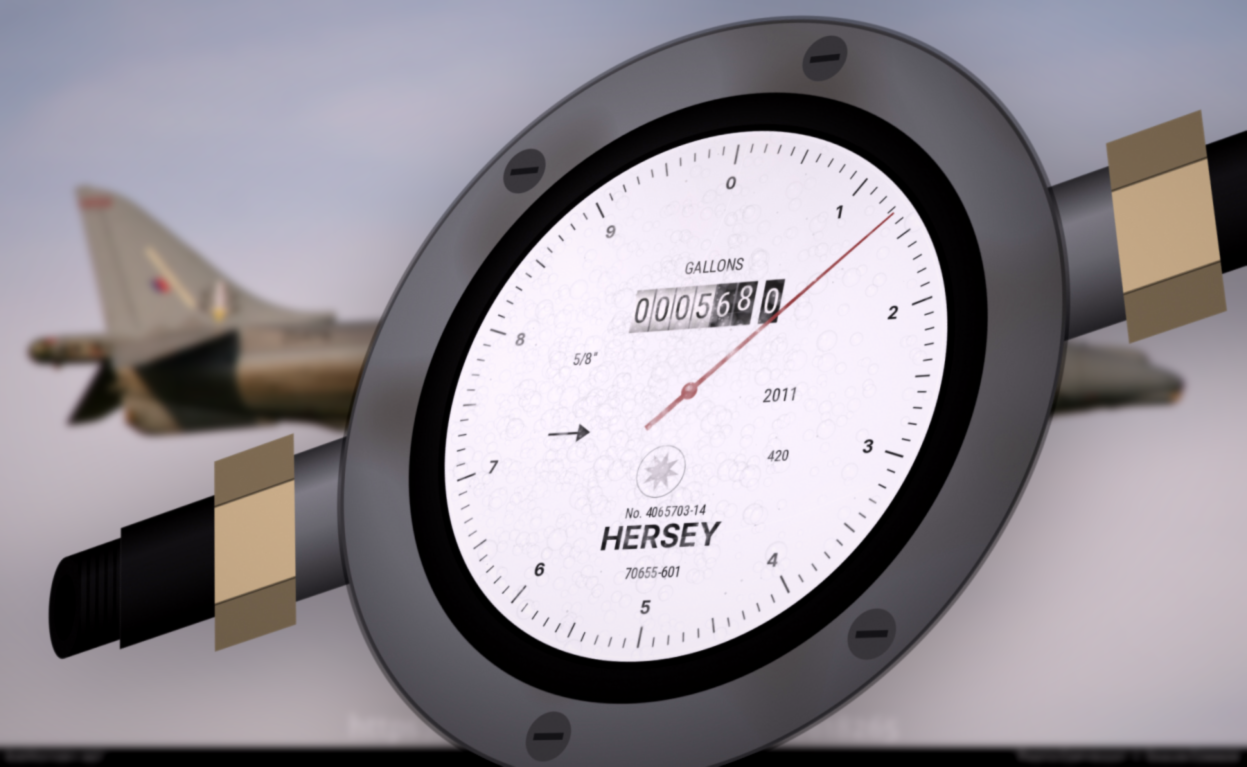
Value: 5681.3 gal
